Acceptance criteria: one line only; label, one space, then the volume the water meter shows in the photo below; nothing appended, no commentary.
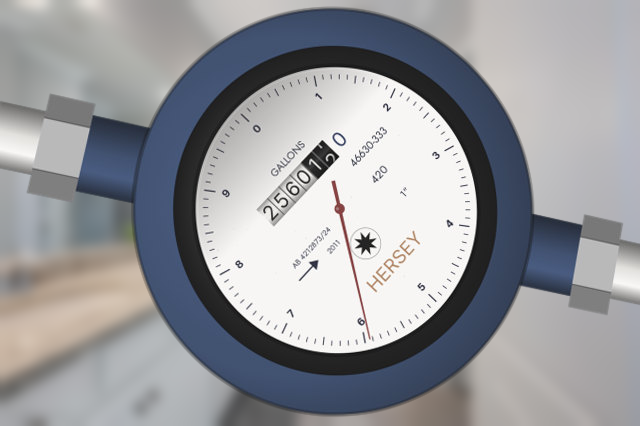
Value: 2560115.9 gal
